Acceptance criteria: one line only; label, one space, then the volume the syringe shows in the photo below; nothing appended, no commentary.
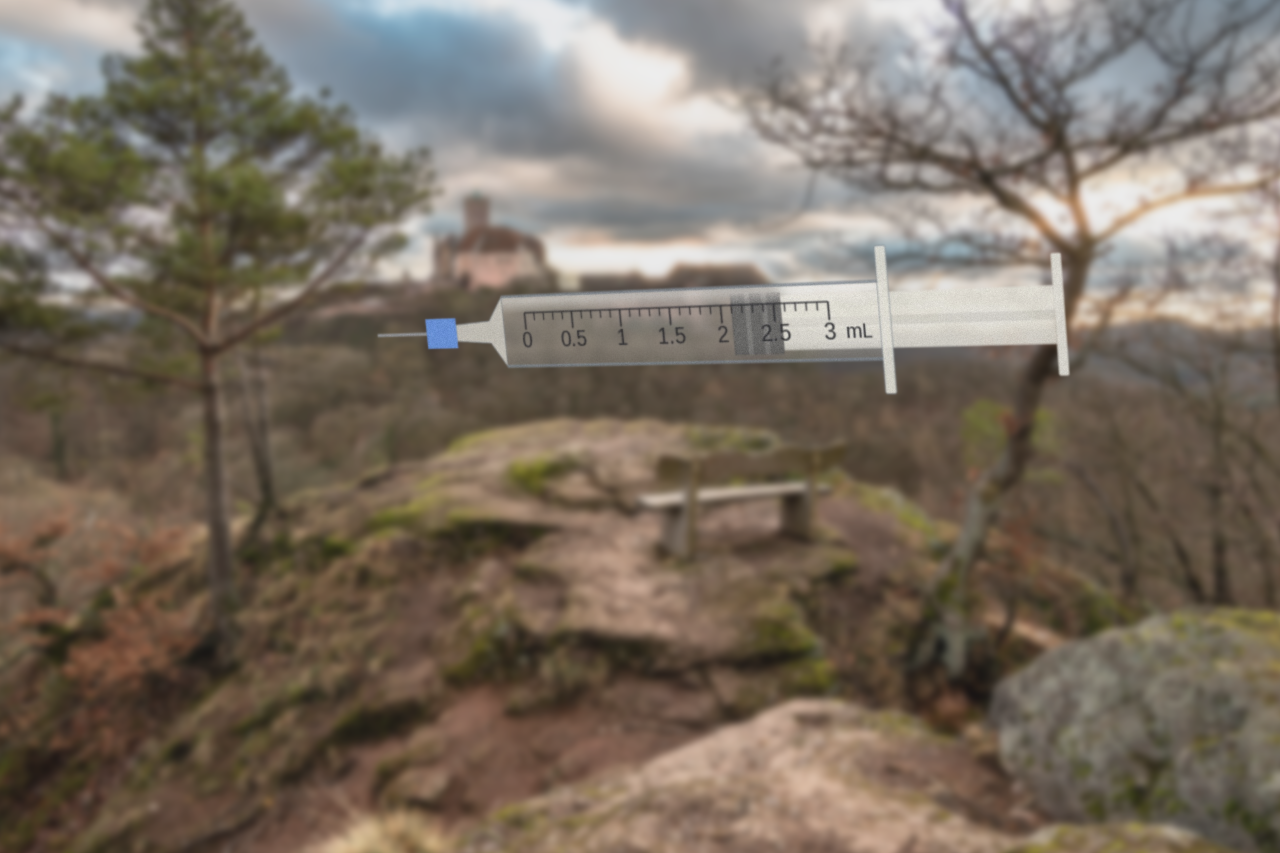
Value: 2.1 mL
